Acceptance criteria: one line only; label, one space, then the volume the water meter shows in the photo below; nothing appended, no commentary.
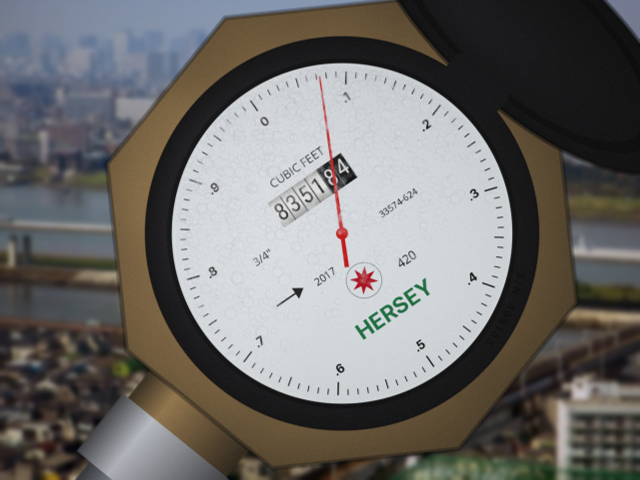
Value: 835184.07 ft³
